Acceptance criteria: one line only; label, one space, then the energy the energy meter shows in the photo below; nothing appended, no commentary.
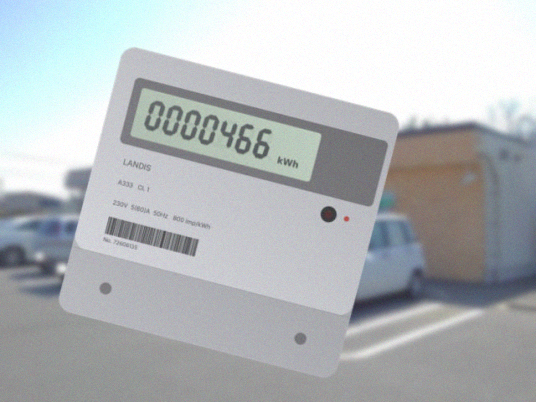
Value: 466 kWh
